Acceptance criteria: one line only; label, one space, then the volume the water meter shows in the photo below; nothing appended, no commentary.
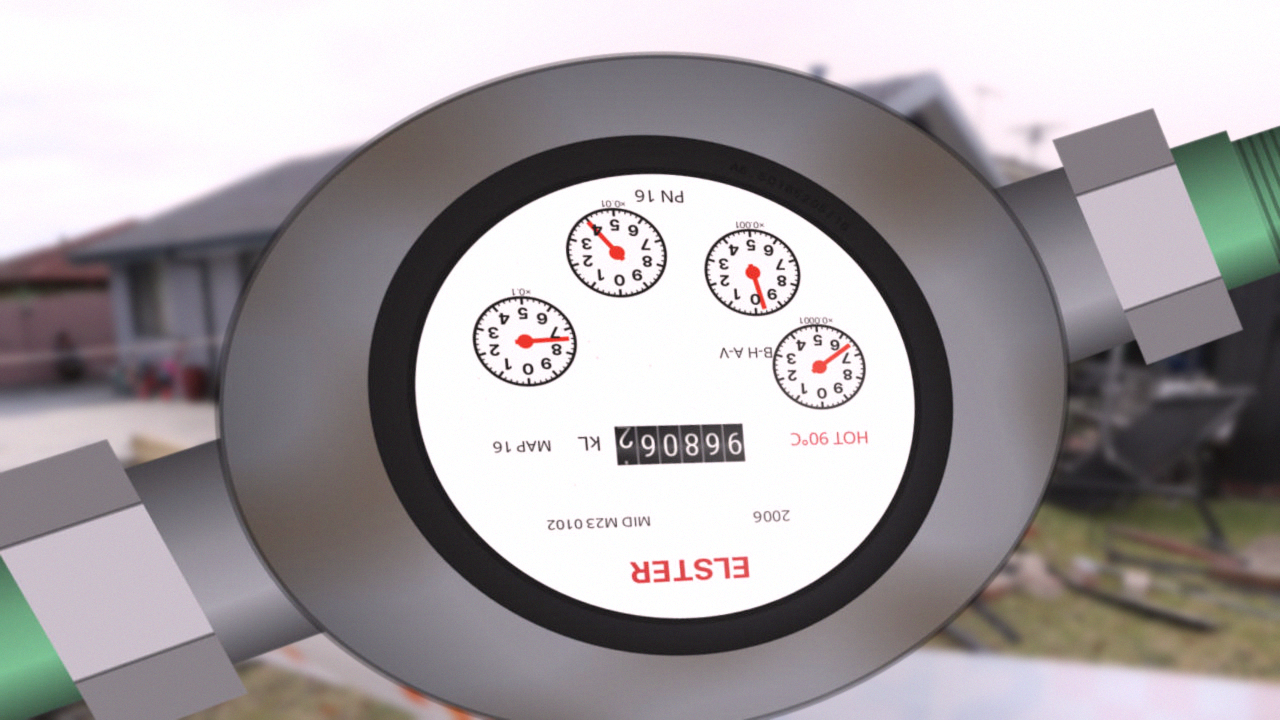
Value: 968061.7396 kL
